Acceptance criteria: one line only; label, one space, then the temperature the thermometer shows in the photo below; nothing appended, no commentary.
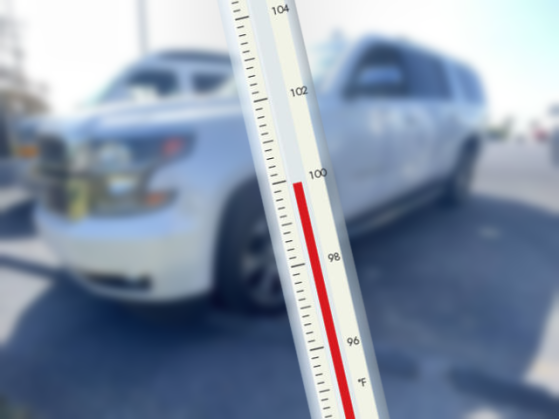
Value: 99.9 °F
